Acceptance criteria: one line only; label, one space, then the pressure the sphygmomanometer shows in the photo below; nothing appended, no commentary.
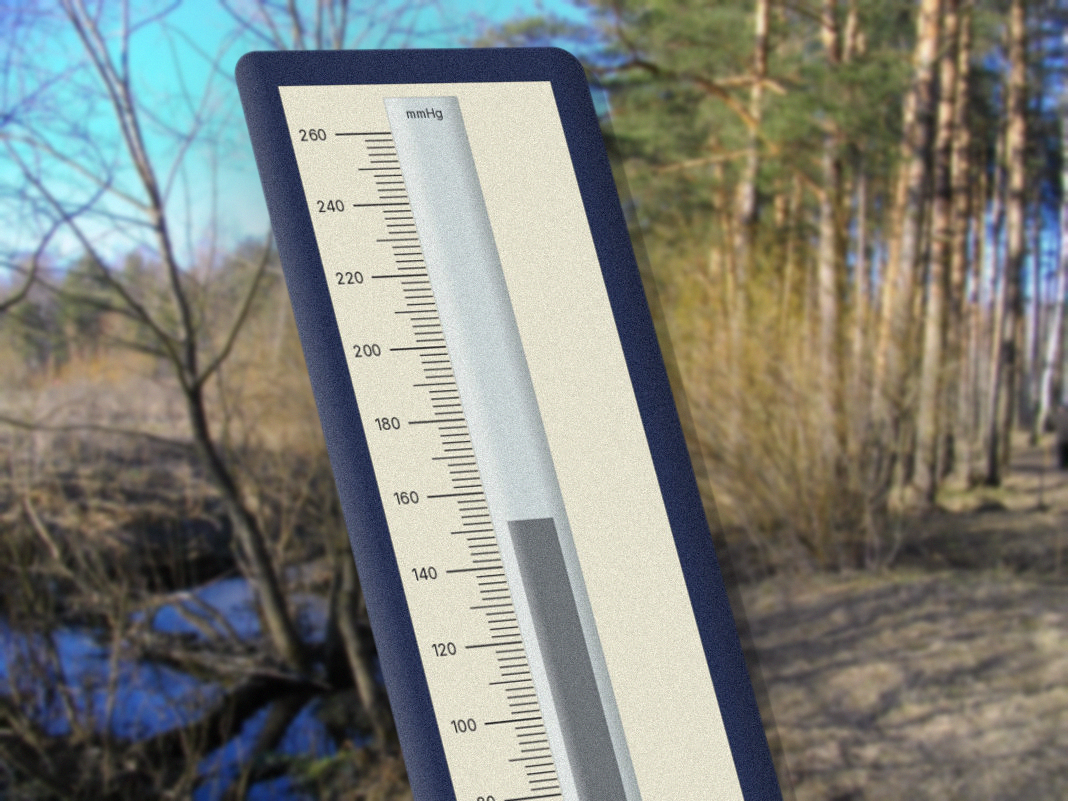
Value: 152 mmHg
